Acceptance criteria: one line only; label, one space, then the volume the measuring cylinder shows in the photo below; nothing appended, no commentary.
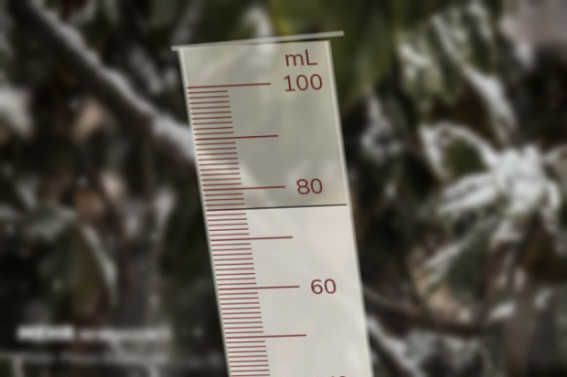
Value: 76 mL
